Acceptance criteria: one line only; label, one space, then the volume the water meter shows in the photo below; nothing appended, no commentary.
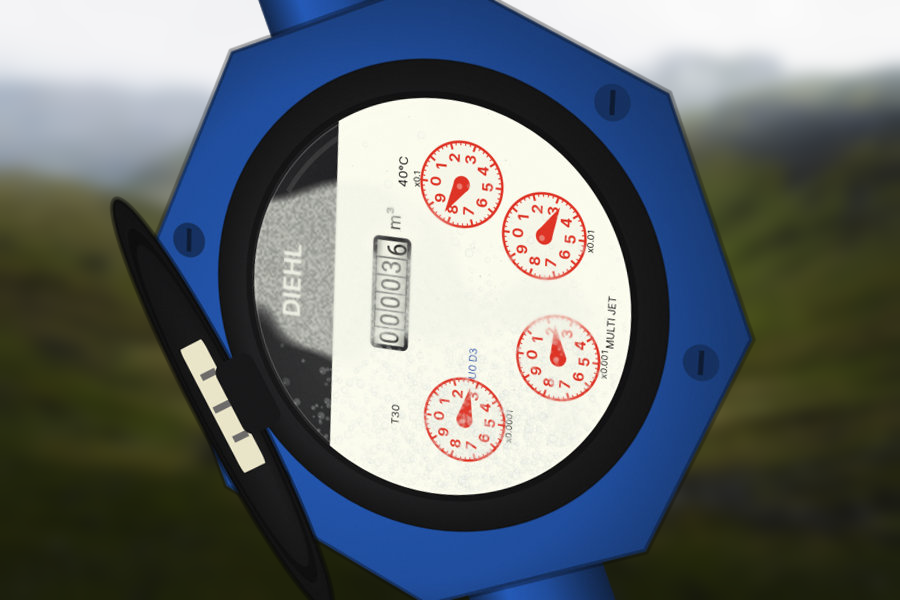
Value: 35.8322 m³
